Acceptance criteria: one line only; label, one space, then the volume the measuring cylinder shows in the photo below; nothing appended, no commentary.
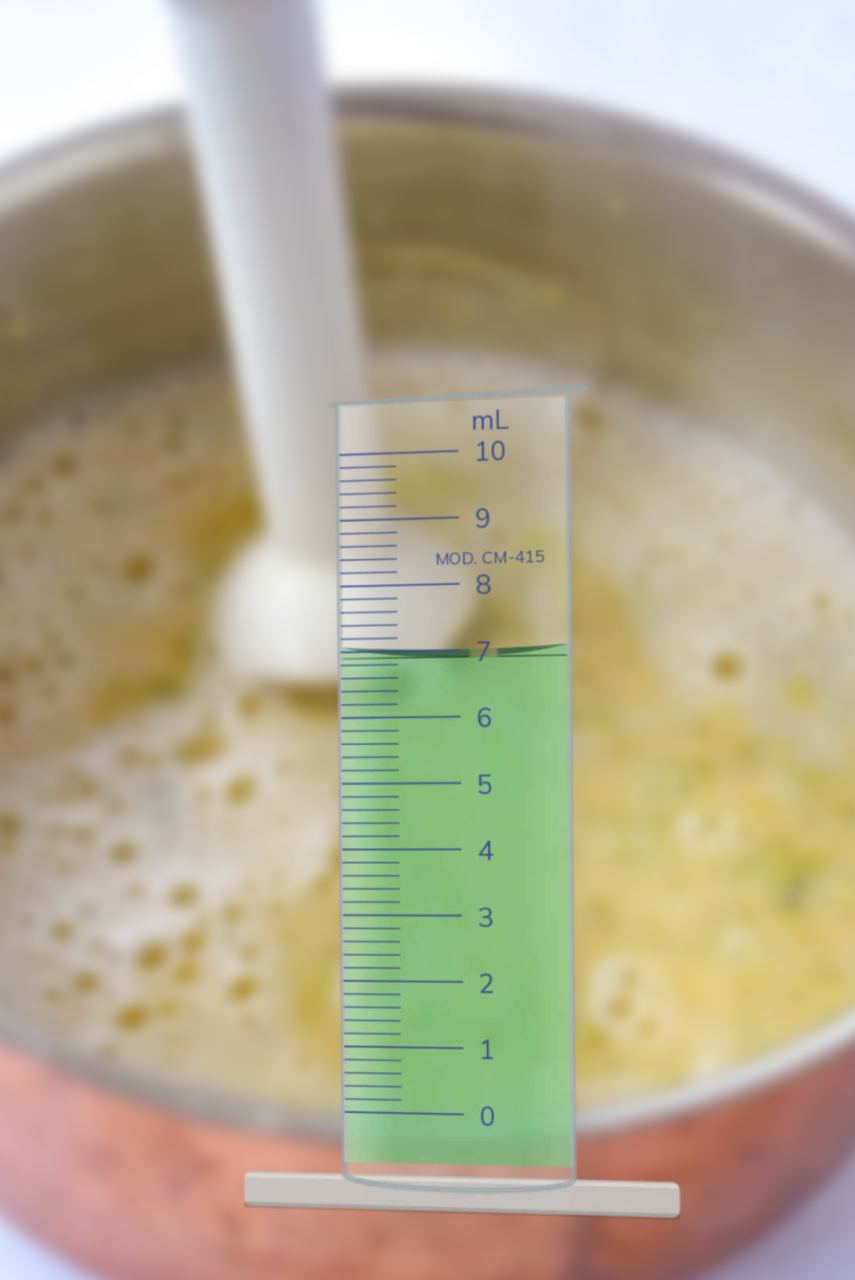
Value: 6.9 mL
